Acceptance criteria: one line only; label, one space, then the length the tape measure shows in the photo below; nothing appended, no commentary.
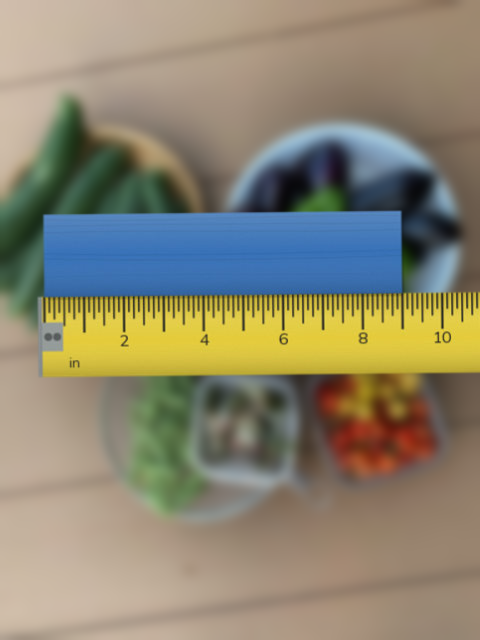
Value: 9 in
